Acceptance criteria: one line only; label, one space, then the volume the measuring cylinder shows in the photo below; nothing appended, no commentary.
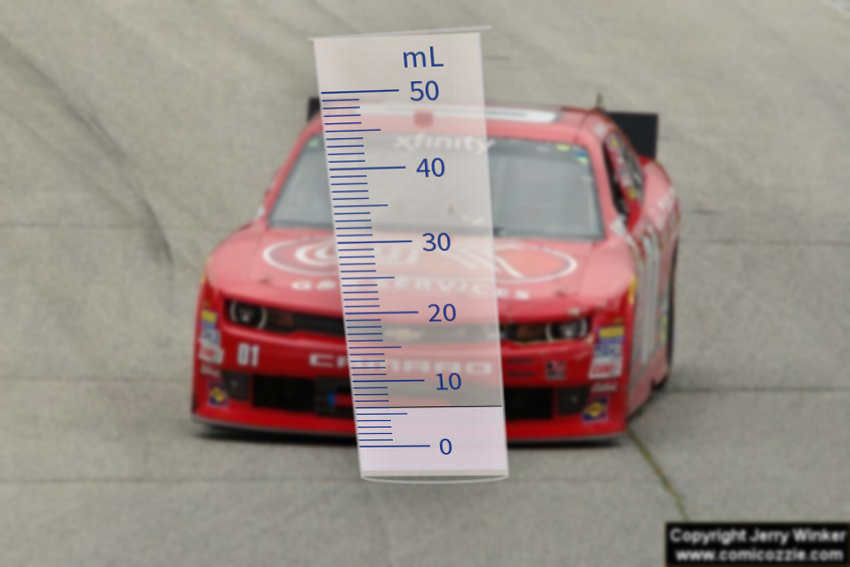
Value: 6 mL
